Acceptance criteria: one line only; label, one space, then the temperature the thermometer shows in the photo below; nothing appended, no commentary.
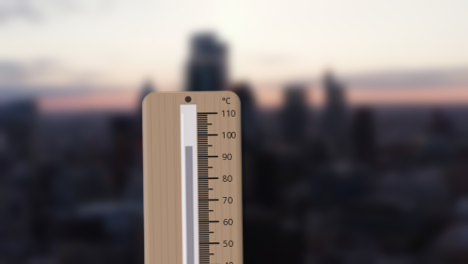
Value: 95 °C
